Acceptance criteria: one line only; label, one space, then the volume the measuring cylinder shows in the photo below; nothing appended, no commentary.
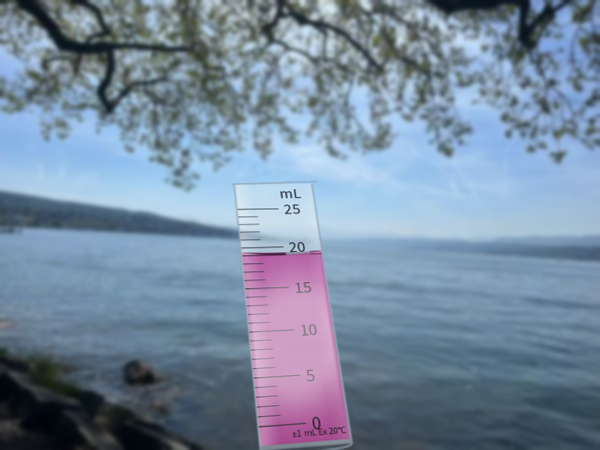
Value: 19 mL
